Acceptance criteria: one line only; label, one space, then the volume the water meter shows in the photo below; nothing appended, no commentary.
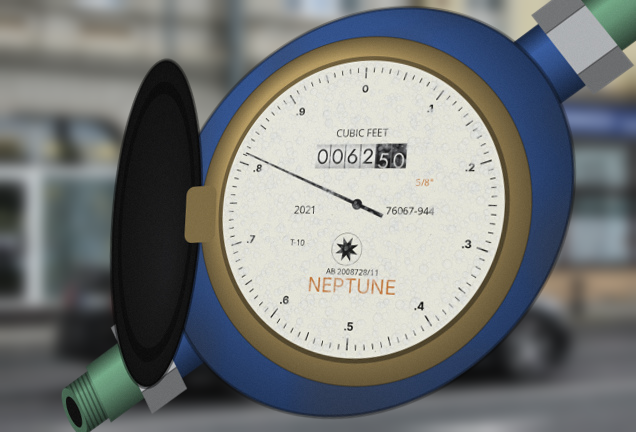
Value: 6249.81 ft³
